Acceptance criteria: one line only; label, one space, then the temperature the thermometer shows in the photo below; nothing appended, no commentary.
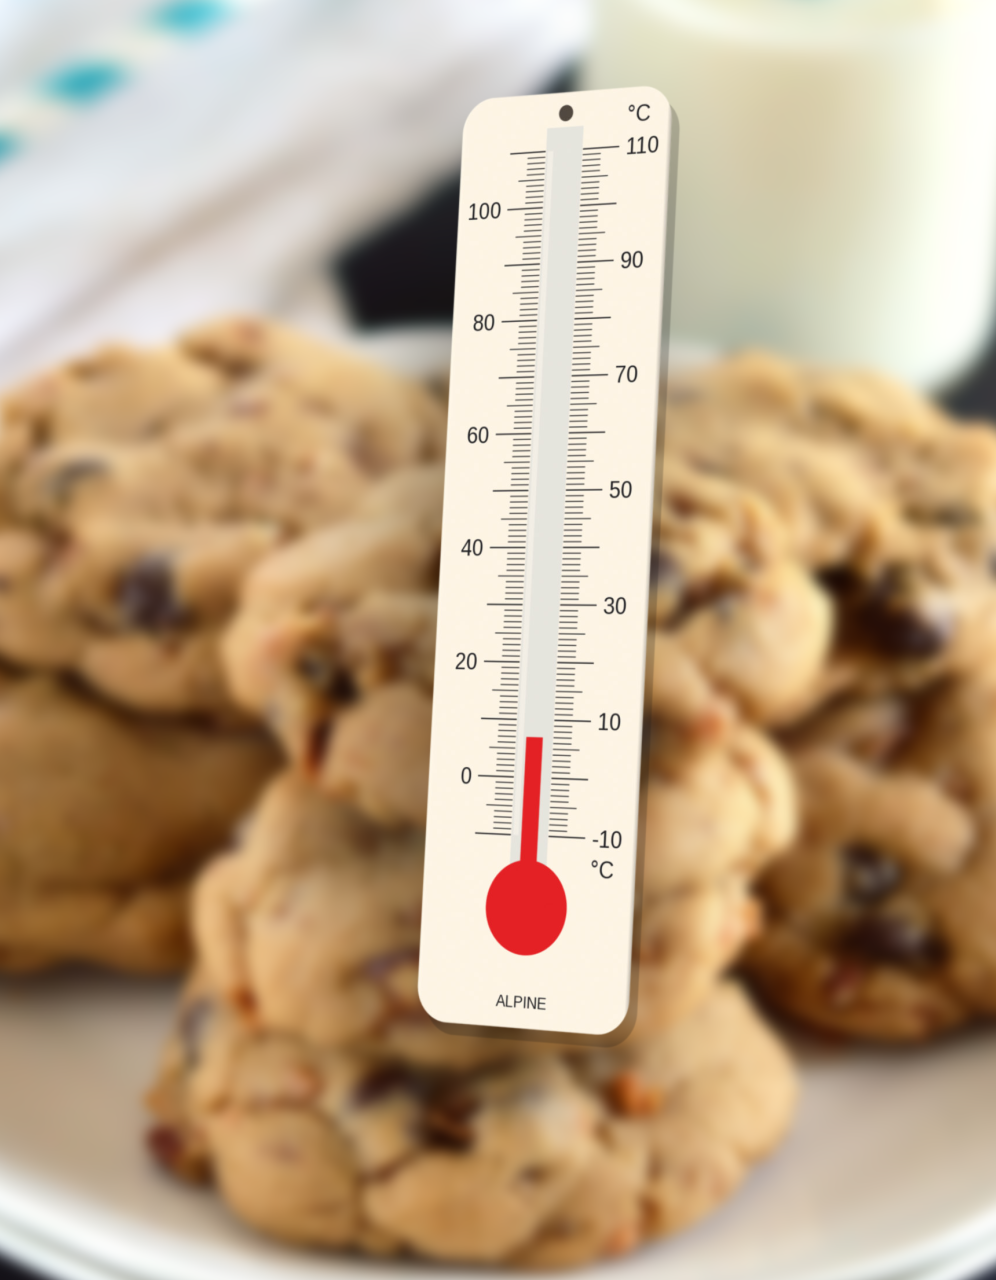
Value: 7 °C
